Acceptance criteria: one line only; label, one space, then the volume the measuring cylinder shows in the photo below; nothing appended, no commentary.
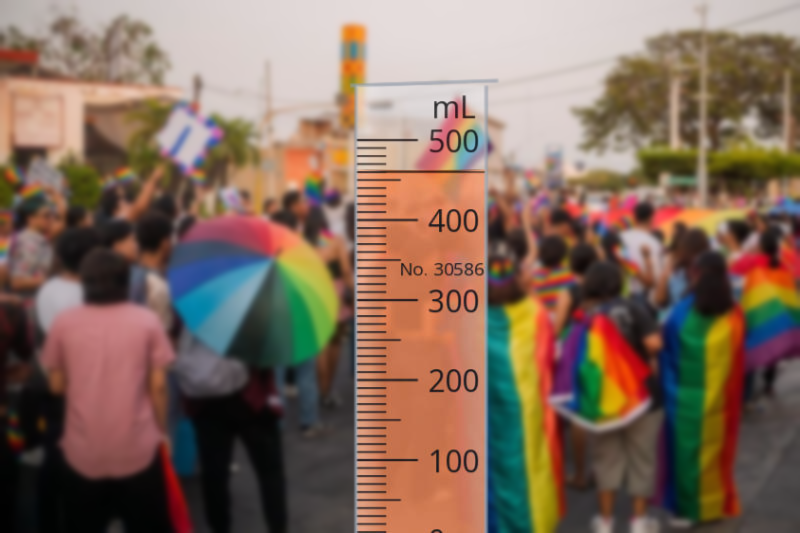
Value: 460 mL
